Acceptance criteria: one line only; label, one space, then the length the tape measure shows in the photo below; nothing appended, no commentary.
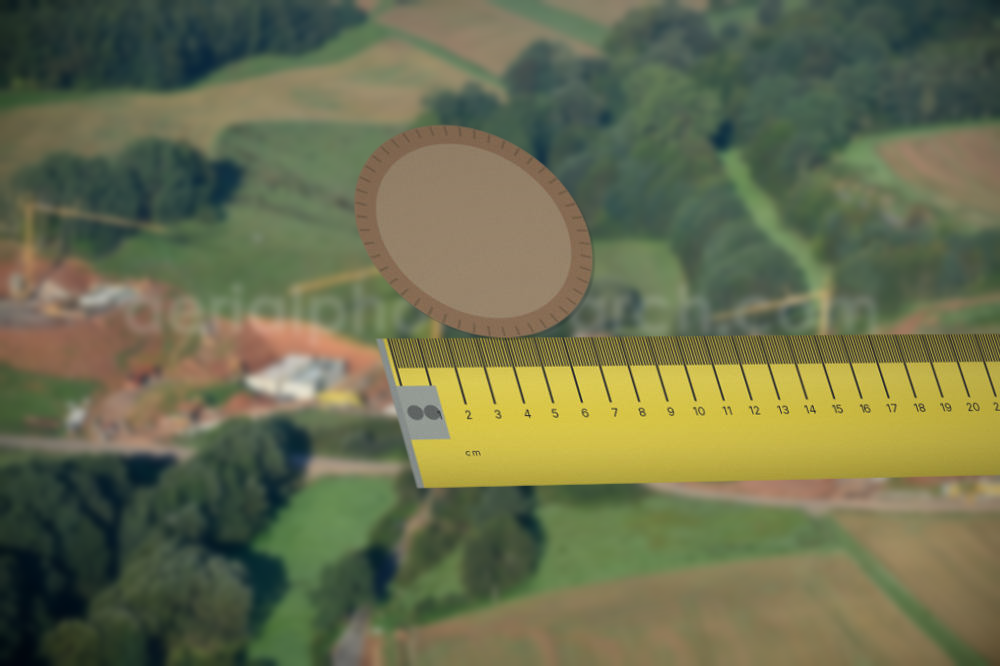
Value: 8 cm
